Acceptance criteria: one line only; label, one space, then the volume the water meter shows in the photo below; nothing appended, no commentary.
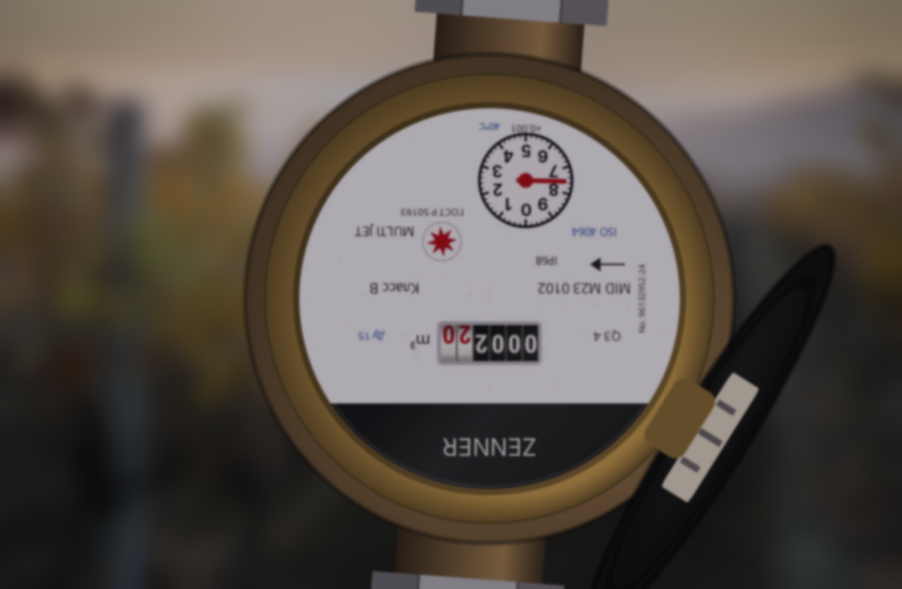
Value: 2.197 m³
